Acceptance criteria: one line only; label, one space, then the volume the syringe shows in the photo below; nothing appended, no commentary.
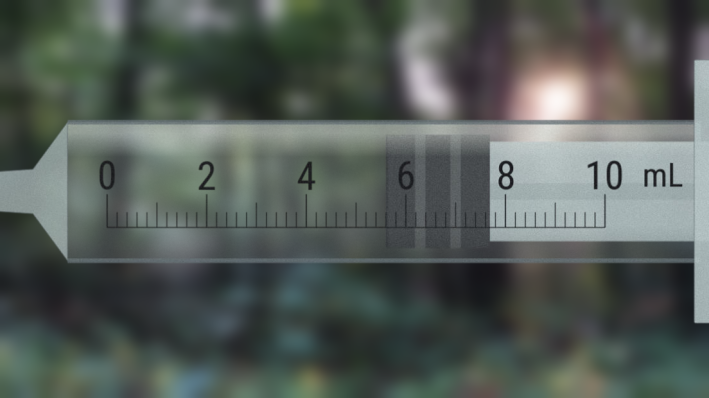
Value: 5.6 mL
